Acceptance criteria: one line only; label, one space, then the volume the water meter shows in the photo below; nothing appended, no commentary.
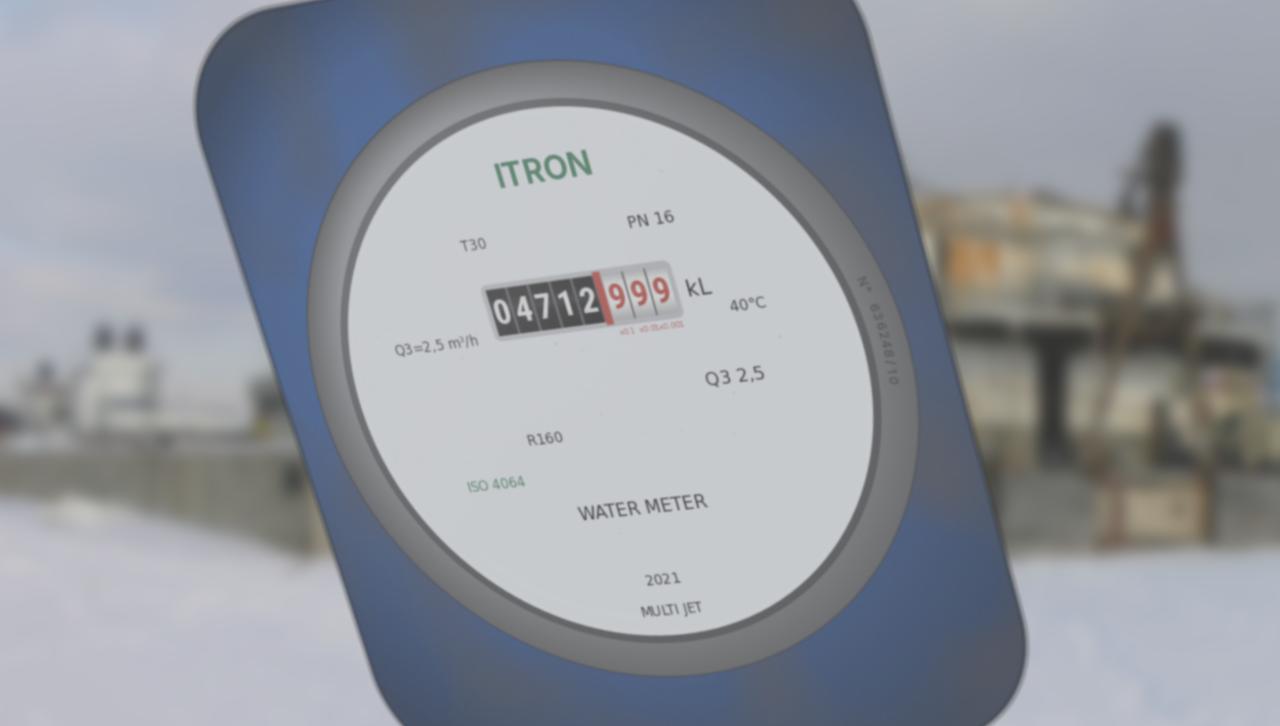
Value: 4712.999 kL
